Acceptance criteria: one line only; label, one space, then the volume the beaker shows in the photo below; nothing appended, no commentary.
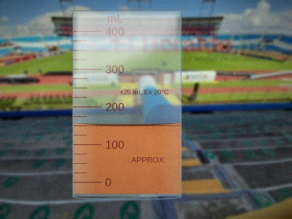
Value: 150 mL
